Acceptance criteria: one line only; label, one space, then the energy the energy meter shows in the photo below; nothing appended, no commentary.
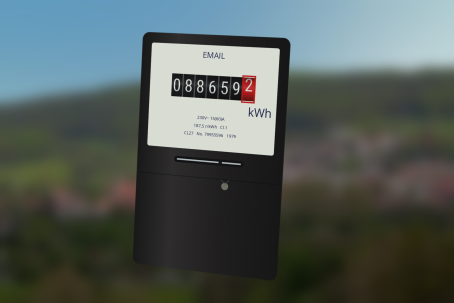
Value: 88659.2 kWh
